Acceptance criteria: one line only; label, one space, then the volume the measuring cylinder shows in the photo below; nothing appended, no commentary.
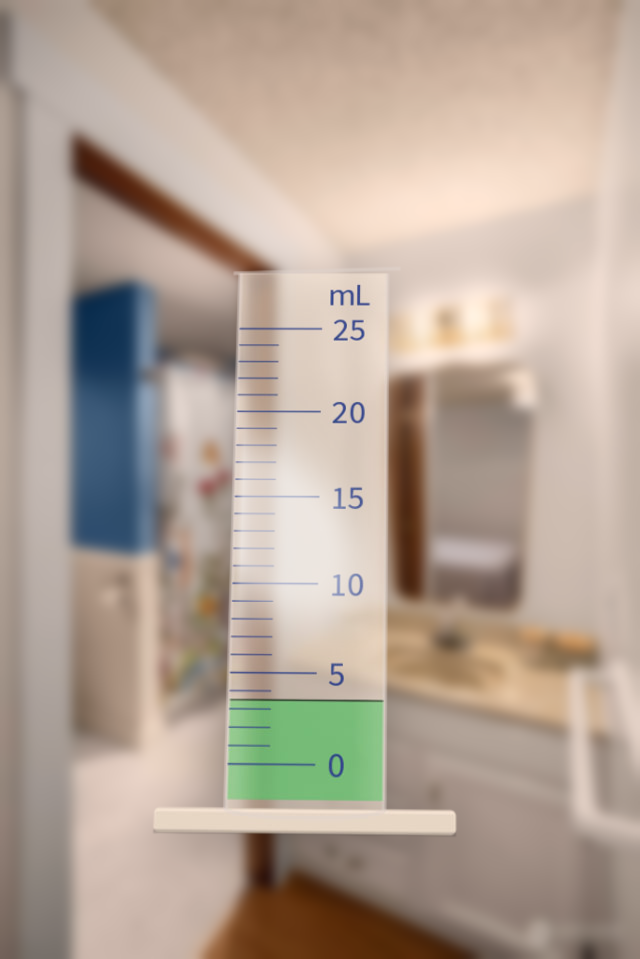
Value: 3.5 mL
